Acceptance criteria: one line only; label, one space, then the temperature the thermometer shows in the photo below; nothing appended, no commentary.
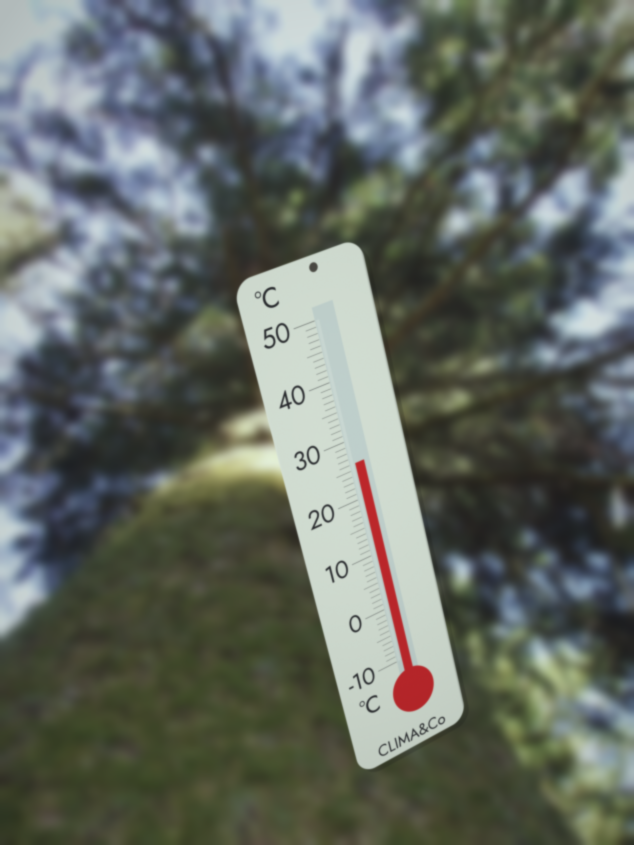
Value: 26 °C
